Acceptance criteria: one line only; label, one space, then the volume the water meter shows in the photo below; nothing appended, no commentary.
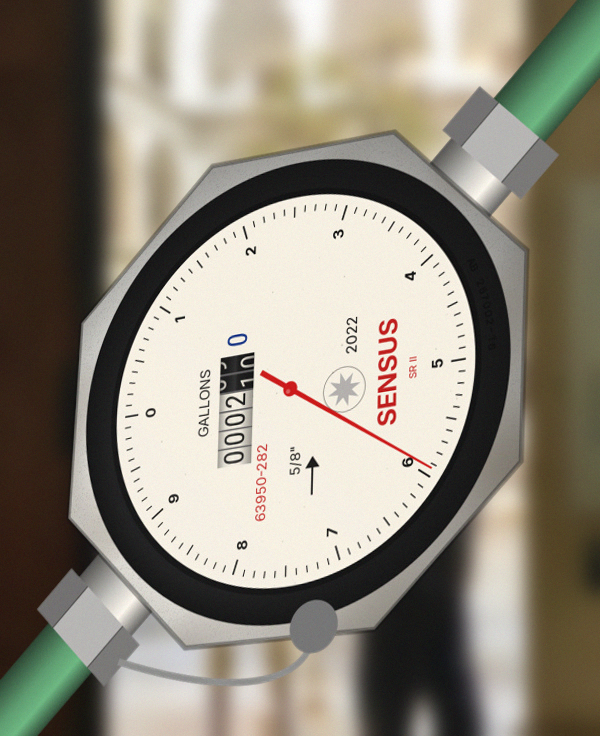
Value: 2095.9 gal
